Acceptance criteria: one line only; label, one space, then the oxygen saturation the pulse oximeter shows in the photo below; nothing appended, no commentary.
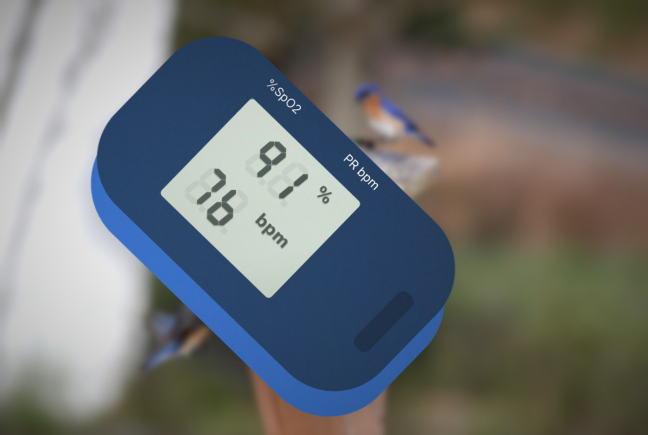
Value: 91 %
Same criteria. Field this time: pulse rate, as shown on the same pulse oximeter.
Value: 76 bpm
